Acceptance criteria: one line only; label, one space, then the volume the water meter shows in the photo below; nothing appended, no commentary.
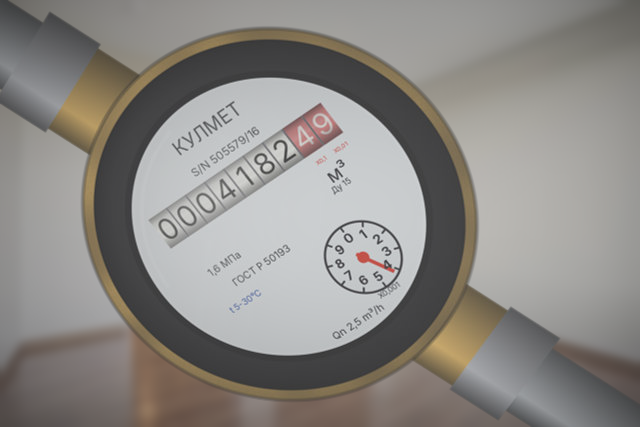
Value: 4182.494 m³
